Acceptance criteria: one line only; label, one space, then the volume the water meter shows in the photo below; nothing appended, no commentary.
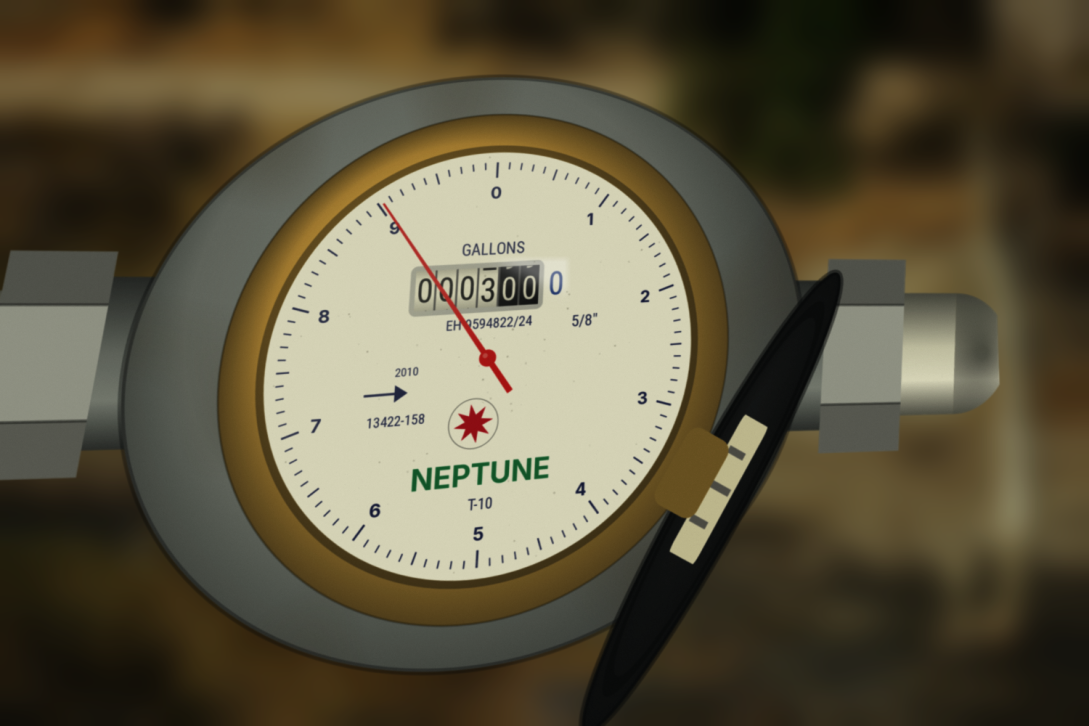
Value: 2999.0 gal
